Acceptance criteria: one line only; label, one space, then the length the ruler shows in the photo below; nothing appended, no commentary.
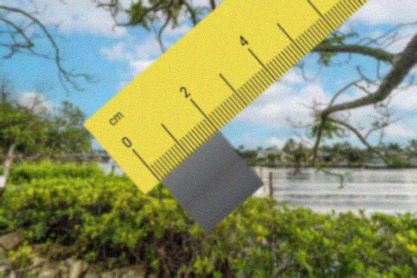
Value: 2 cm
